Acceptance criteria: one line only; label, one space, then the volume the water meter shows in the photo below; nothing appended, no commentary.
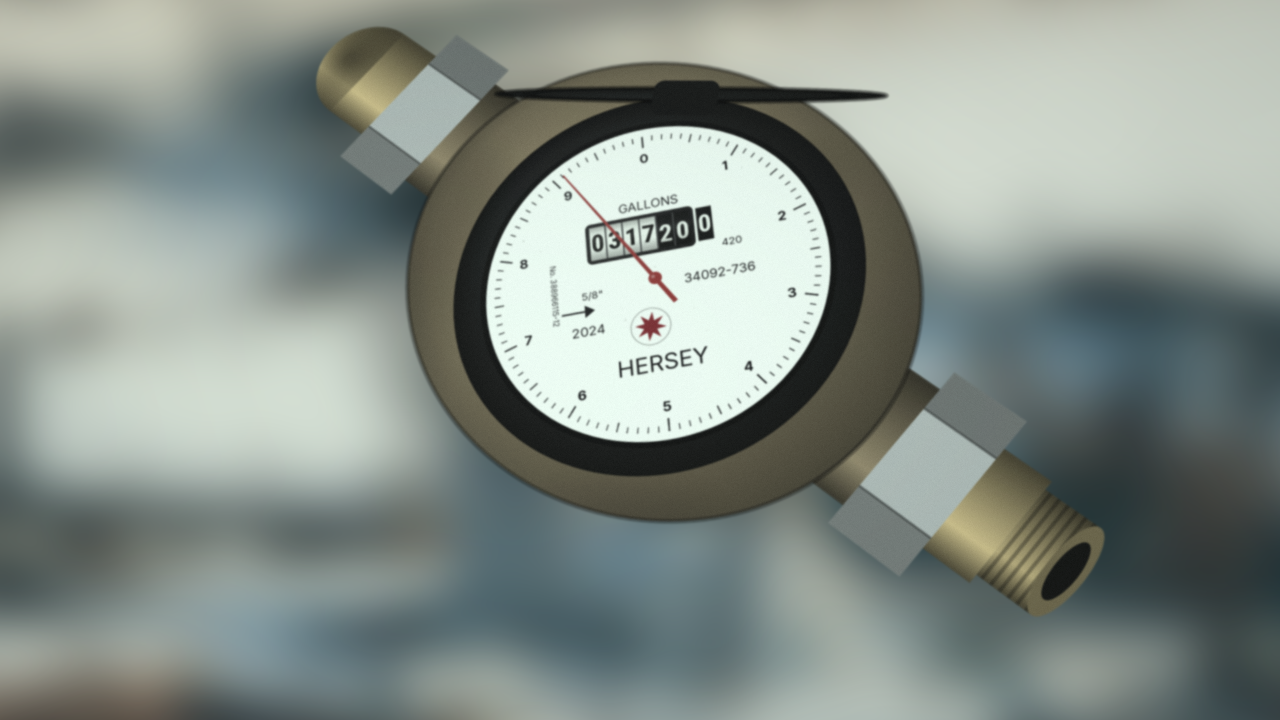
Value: 317199.1 gal
